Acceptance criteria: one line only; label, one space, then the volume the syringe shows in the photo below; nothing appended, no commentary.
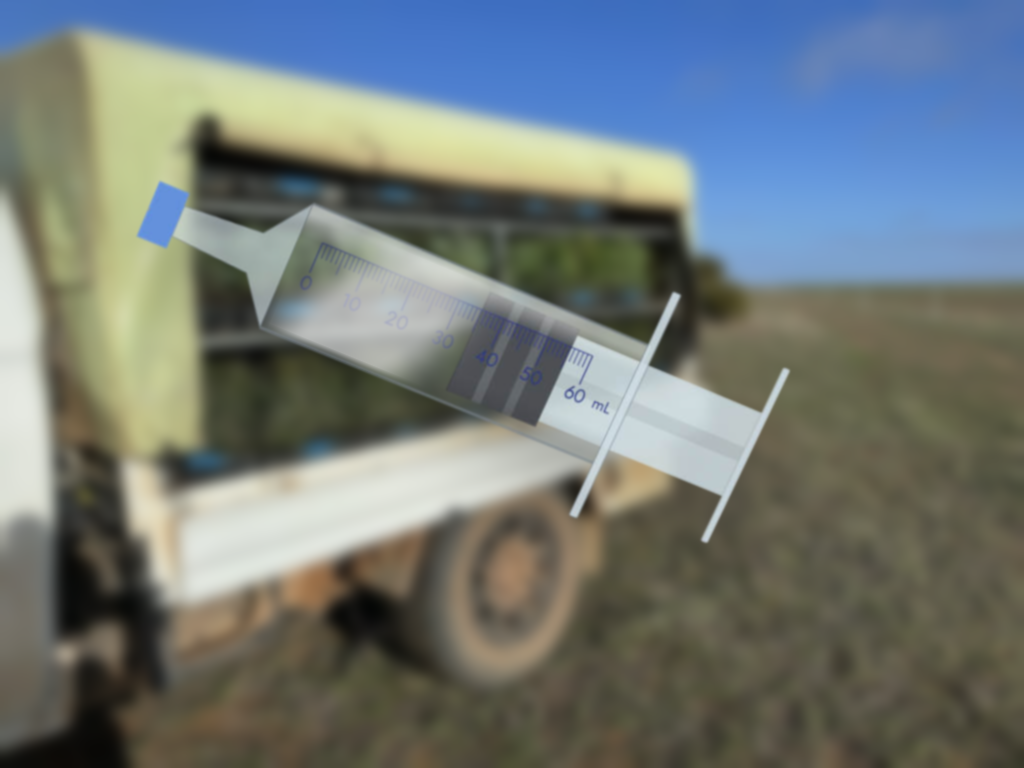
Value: 35 mL
